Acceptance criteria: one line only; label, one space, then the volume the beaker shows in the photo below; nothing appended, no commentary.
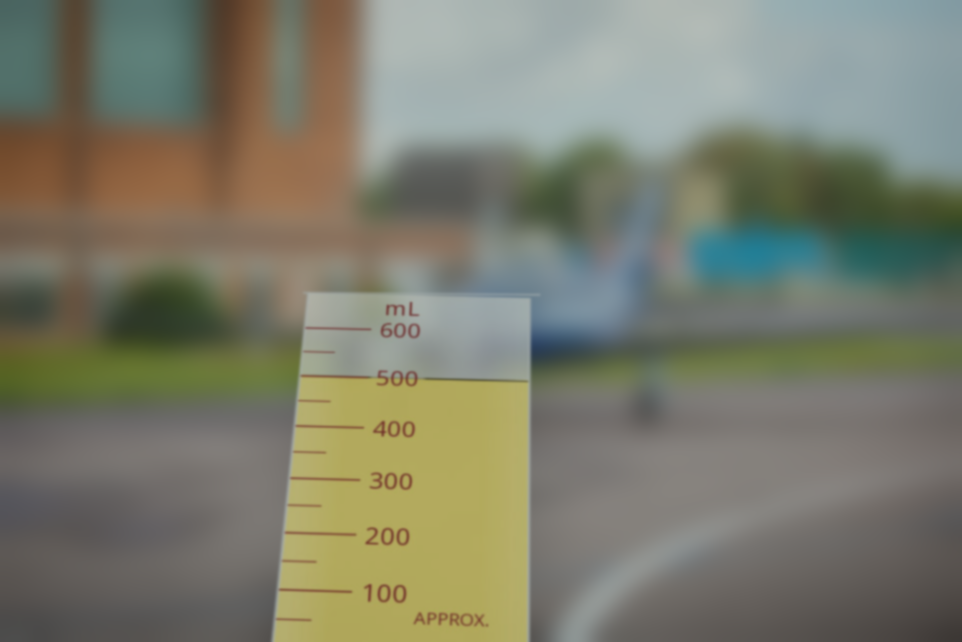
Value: 500 mL
